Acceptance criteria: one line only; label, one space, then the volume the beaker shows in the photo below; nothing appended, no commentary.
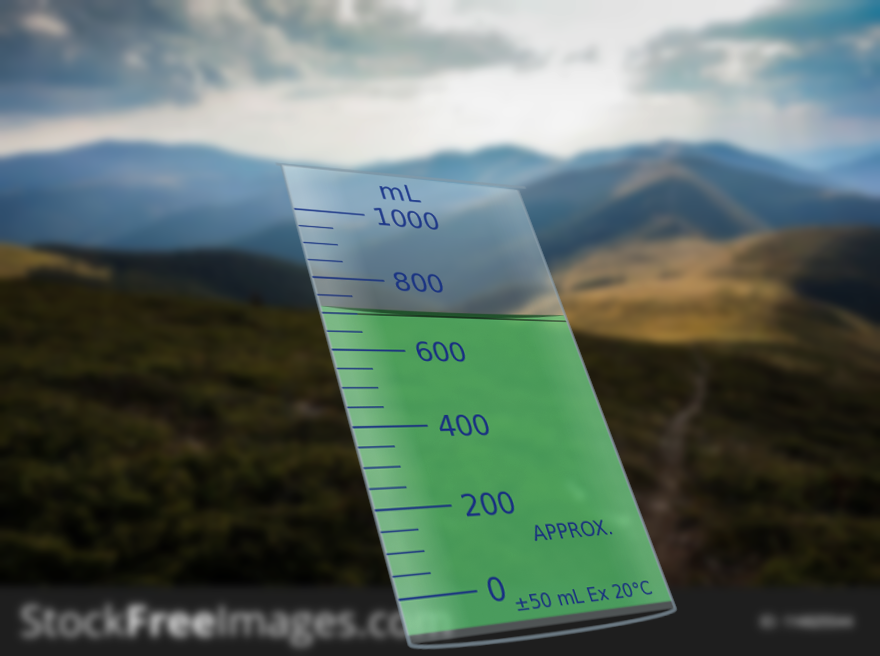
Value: 700 mL
